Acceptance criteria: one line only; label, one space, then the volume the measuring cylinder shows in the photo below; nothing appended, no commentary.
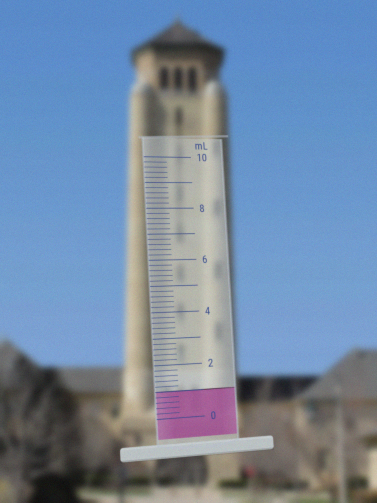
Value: 1 mL
